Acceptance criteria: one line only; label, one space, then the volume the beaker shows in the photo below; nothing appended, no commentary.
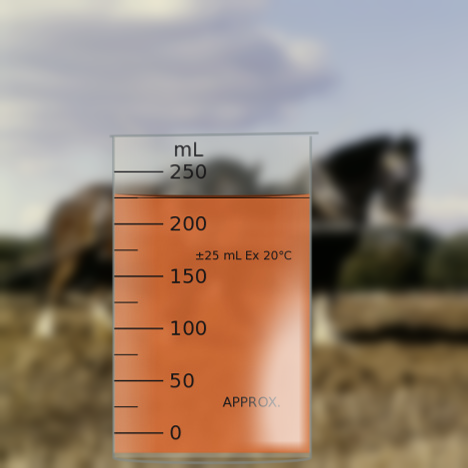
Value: 225 mL
